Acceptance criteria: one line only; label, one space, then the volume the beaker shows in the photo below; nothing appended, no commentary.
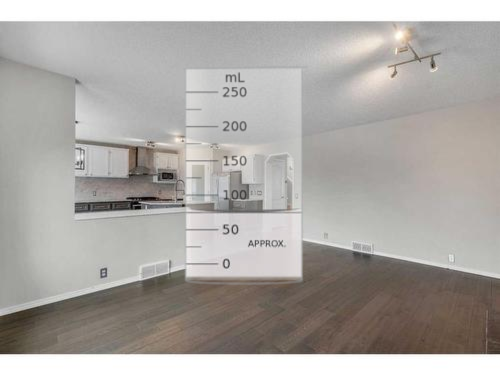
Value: 75 mL
